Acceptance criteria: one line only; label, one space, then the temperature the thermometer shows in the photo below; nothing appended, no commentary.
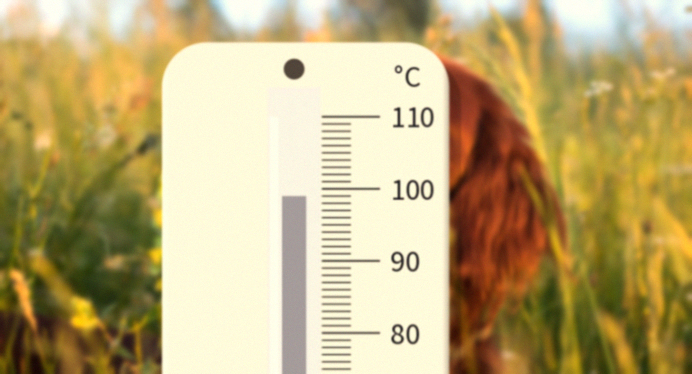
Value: 99 °C
